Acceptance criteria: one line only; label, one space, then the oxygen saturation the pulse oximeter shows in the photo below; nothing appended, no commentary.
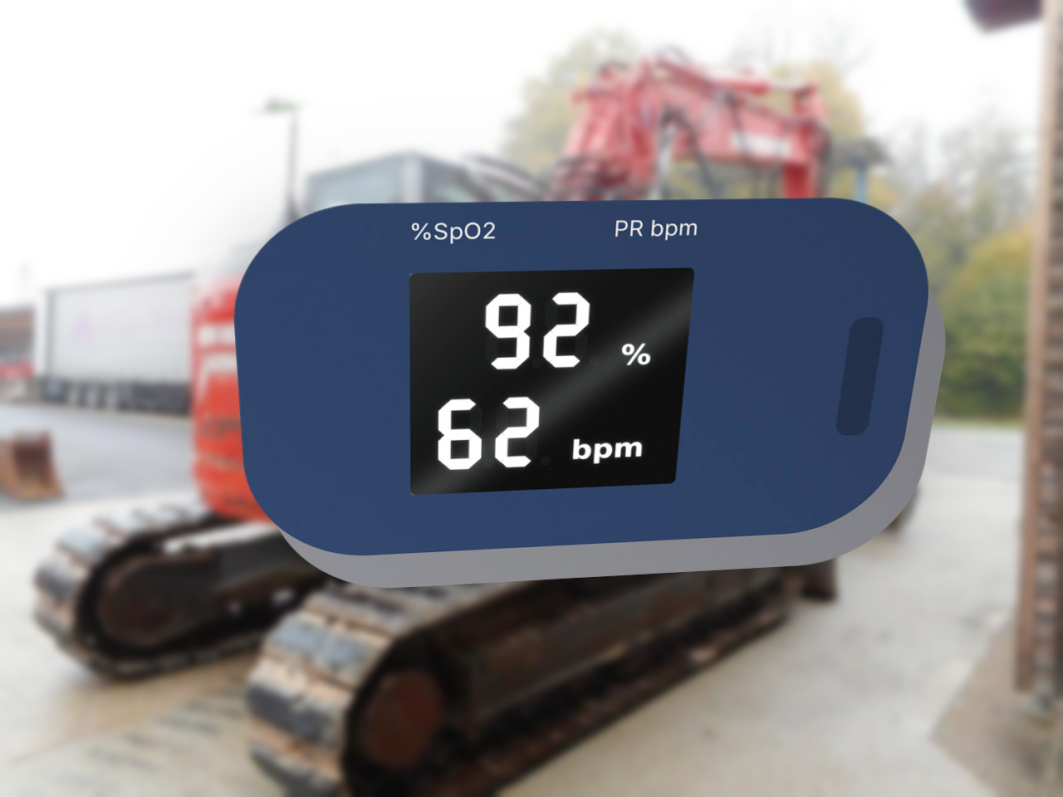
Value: 92 %
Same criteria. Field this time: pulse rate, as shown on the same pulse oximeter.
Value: 62 bpm
